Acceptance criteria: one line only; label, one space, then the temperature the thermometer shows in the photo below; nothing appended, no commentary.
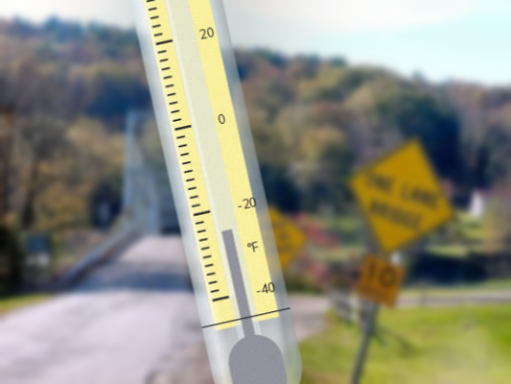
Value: -25 °F
